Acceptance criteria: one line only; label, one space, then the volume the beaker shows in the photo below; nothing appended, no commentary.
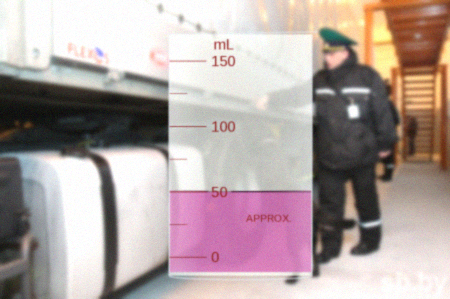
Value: 50 mL
